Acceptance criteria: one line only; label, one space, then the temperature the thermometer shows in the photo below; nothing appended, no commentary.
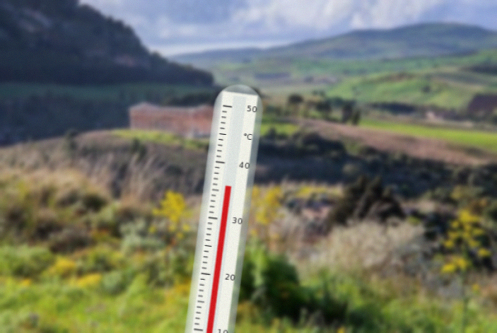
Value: 36 °C
